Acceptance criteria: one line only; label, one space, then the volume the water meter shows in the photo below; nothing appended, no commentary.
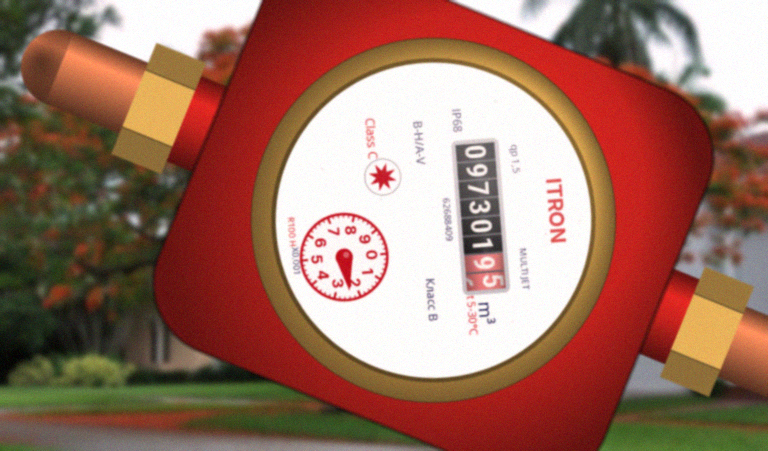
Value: 97301.952 m³
